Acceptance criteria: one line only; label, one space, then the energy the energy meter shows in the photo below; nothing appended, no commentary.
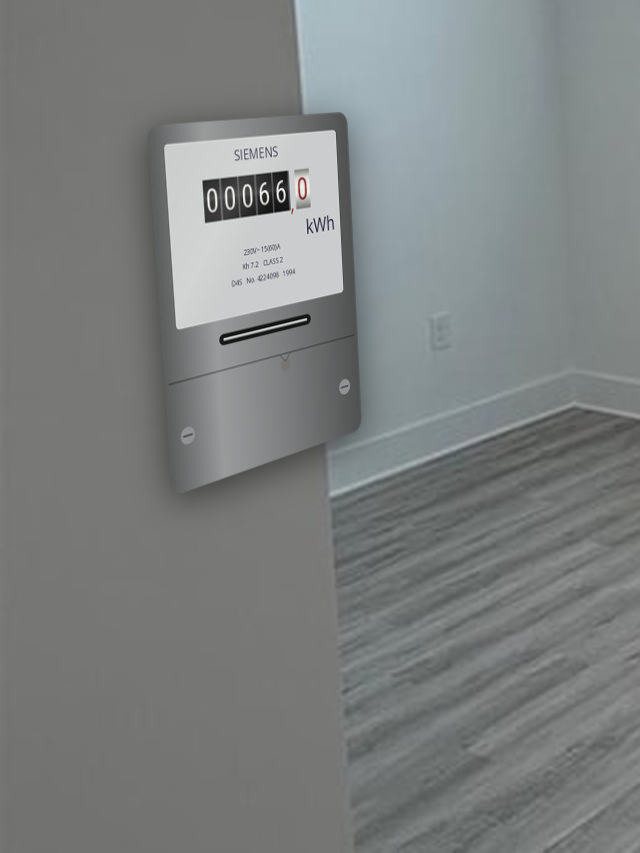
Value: 66.0 kWh
